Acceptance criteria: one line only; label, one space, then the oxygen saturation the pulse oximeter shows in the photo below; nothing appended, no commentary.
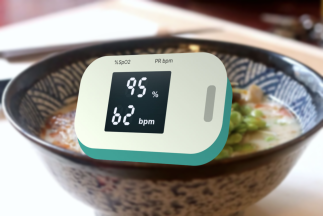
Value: 95 %
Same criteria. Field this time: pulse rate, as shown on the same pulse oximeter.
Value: 62 bpm
